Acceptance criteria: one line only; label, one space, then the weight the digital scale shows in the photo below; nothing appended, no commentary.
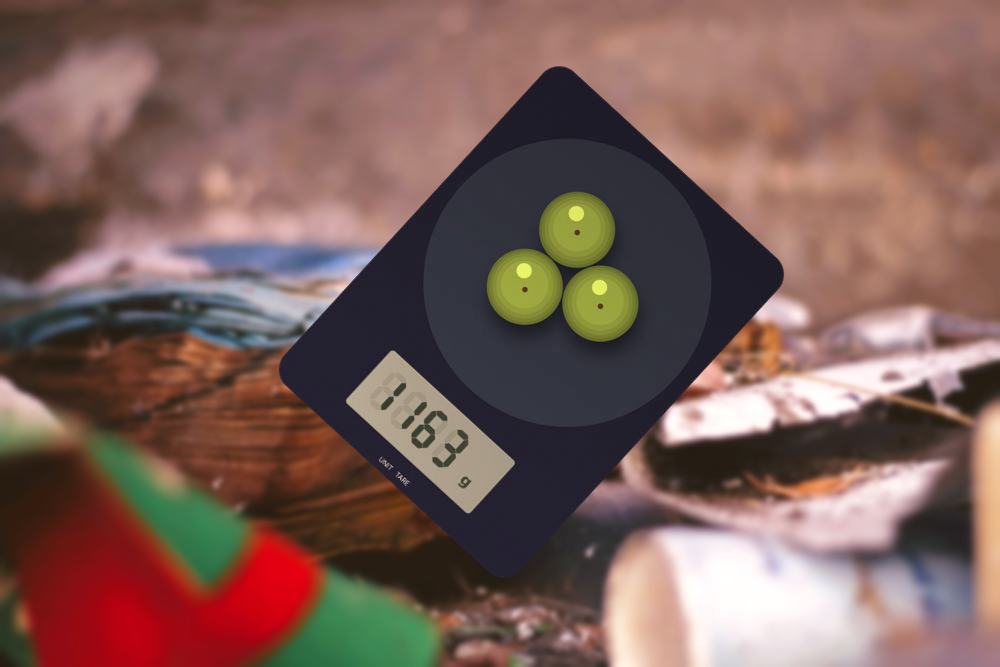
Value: 1163 g
